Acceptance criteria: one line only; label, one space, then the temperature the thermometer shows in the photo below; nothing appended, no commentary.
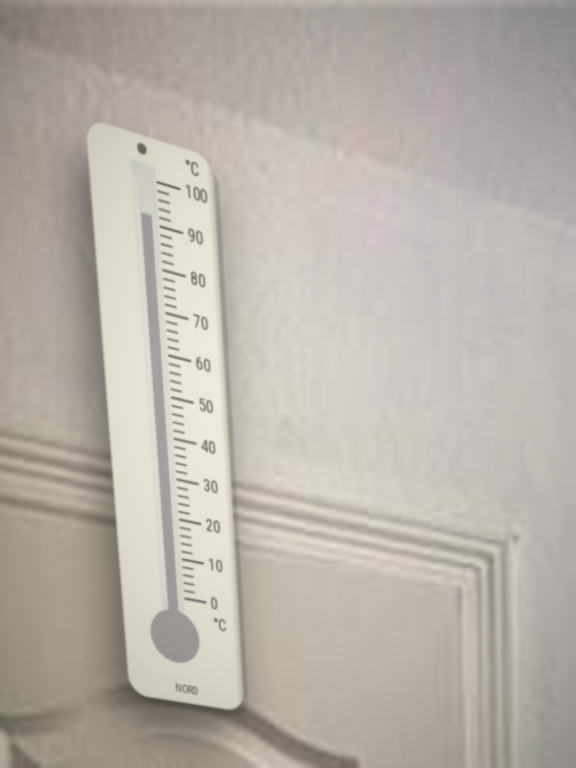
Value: 92 °C
